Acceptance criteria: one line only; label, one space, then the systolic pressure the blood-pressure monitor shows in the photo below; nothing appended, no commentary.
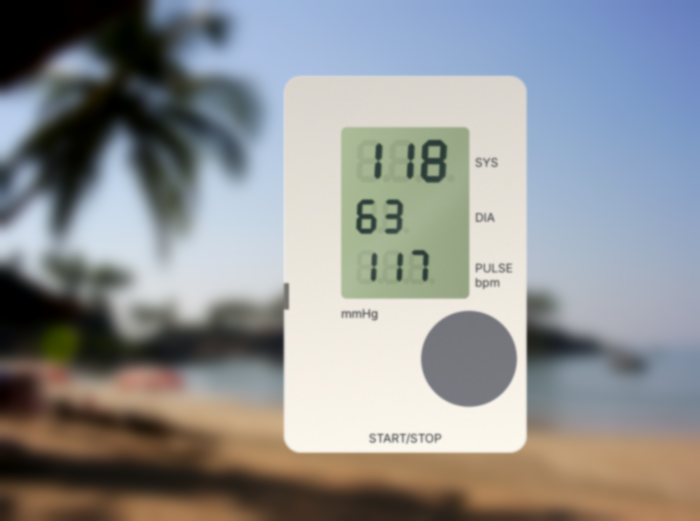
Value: 118 mmHg
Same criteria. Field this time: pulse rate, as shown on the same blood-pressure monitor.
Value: 117 bpm
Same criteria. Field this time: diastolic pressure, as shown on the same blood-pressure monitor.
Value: 63 mmHg
